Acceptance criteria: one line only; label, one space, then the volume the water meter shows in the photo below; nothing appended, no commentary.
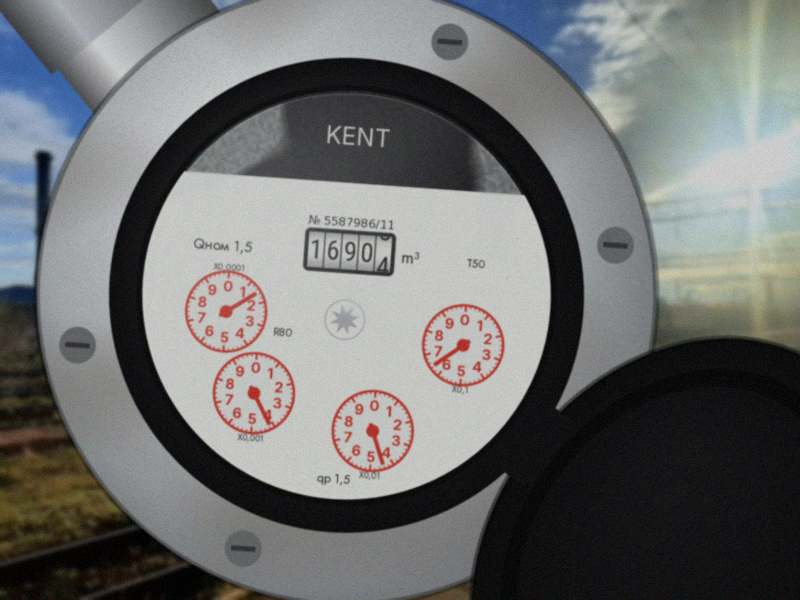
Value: 16903.6441 m³
